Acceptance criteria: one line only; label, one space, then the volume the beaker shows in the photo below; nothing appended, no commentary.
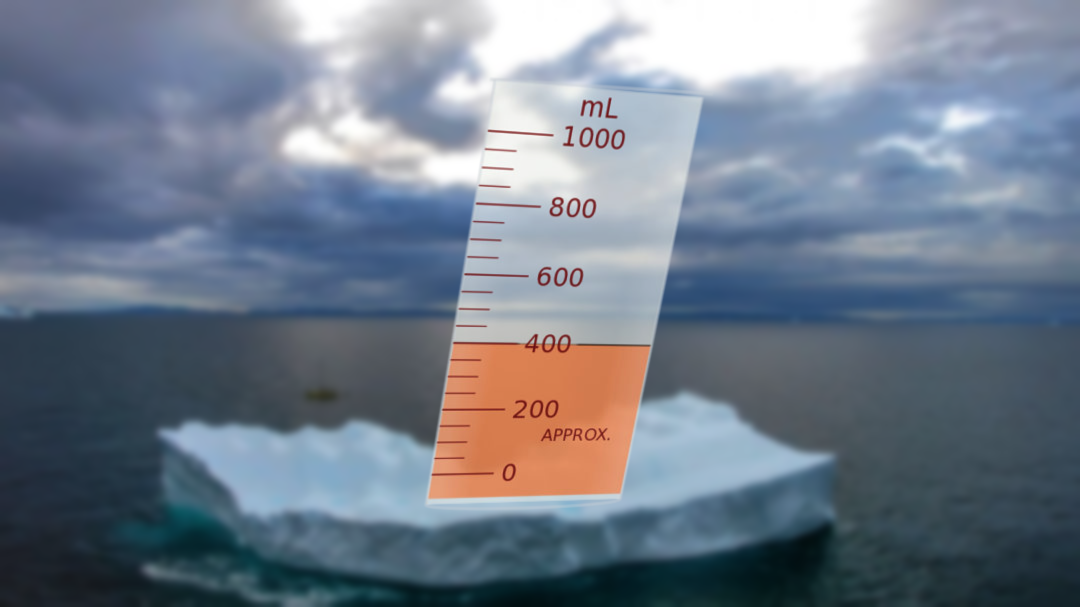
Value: 400 mL
